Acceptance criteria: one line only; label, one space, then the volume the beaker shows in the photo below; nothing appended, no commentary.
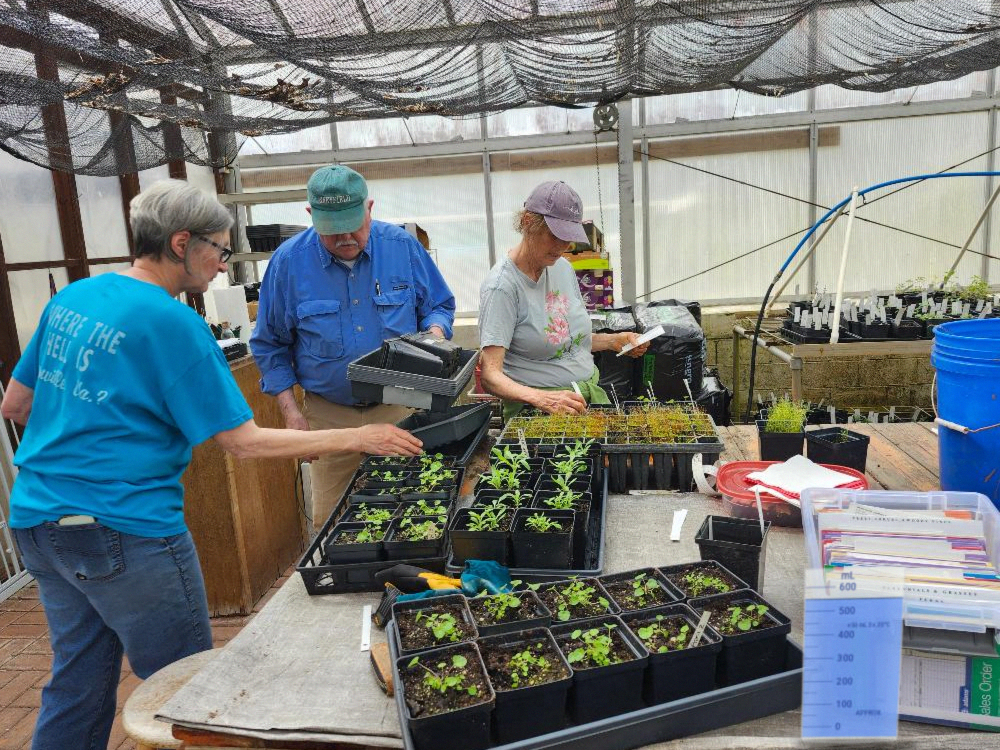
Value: 550 mL
